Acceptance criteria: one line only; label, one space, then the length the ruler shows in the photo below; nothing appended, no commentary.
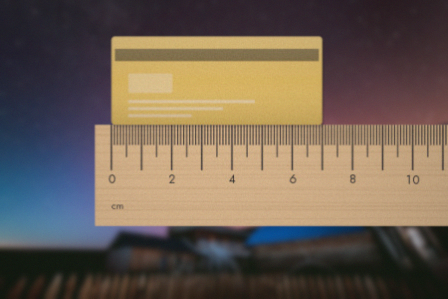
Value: 7 cm
